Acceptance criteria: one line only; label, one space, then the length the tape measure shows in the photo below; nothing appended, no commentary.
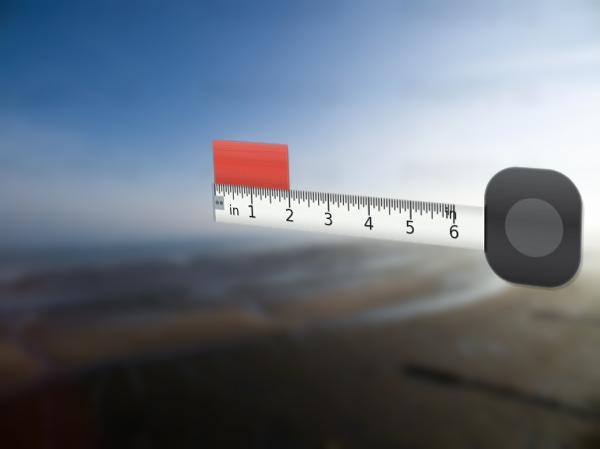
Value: 2 in
